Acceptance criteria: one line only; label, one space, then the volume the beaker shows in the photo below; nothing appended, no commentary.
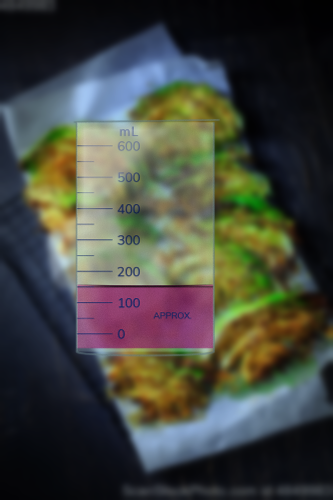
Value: 150 mL
